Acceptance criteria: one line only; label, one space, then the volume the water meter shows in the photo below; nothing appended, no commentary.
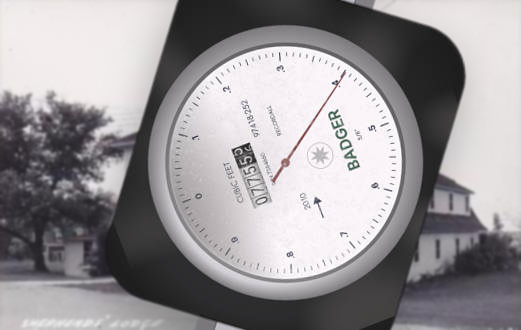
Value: 77555.40 ft³
